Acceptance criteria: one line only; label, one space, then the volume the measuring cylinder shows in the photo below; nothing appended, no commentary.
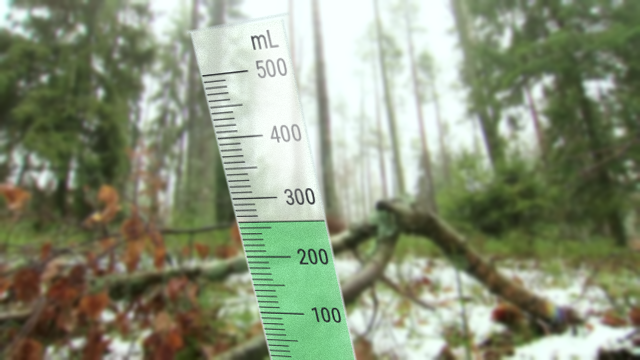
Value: 260 mL
